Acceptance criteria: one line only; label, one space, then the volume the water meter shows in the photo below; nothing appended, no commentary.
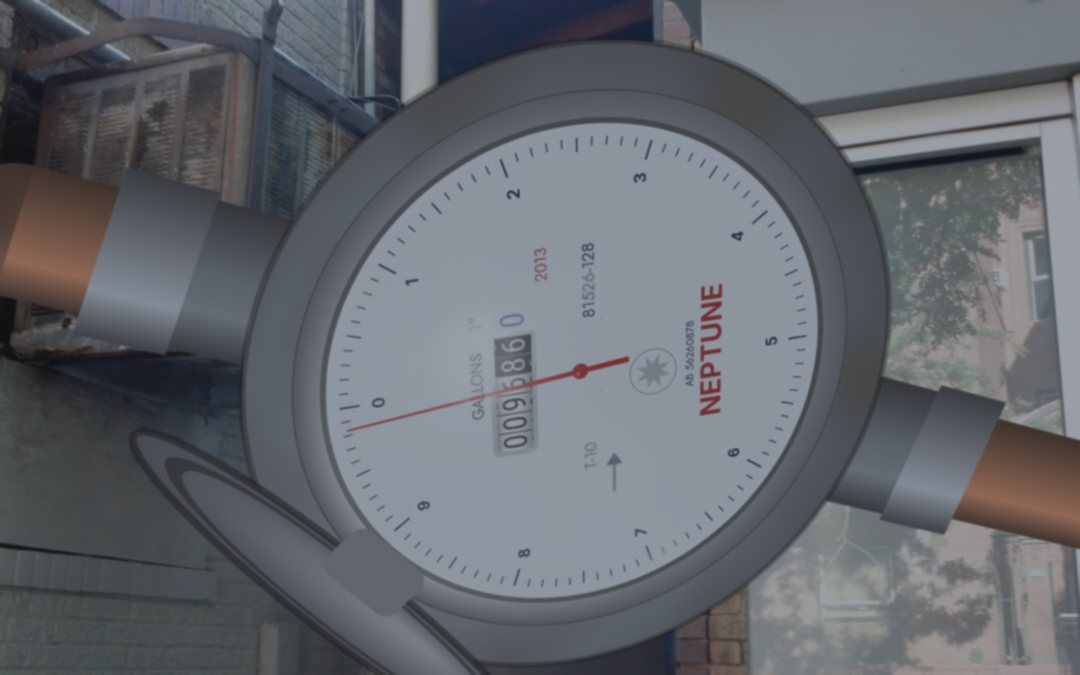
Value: 96859.8 gal
